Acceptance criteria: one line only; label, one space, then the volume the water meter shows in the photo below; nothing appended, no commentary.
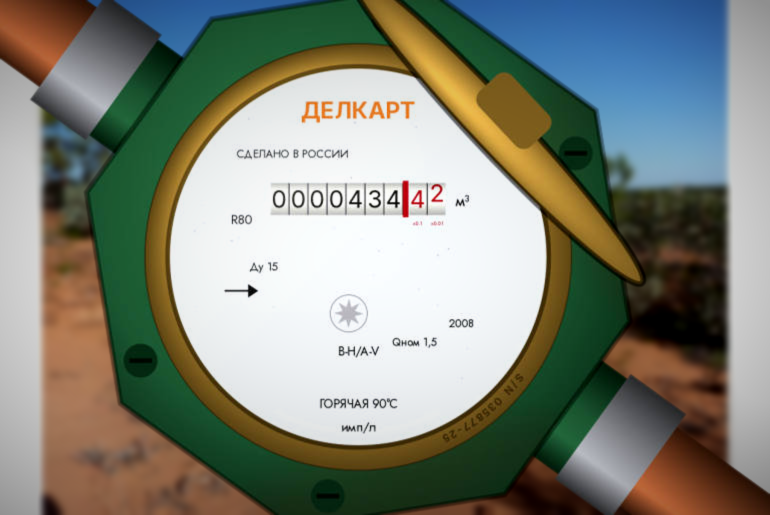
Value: 434.42 m³
